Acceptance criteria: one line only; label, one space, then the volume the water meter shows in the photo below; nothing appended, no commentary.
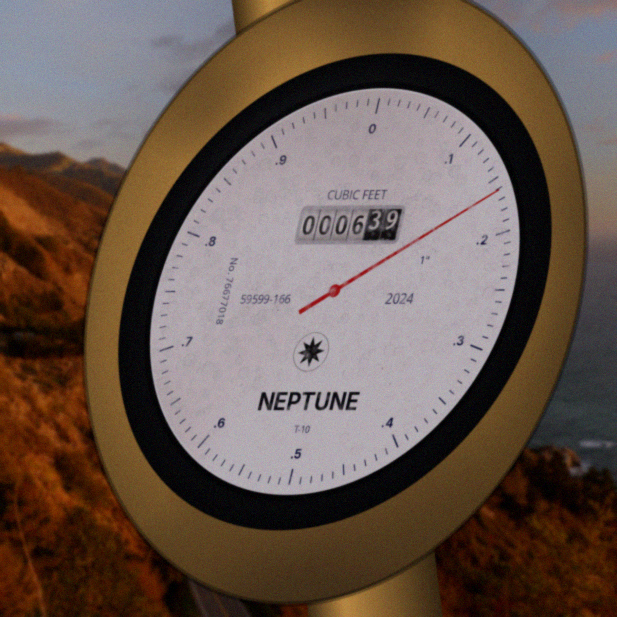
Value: 639.16 ft³
